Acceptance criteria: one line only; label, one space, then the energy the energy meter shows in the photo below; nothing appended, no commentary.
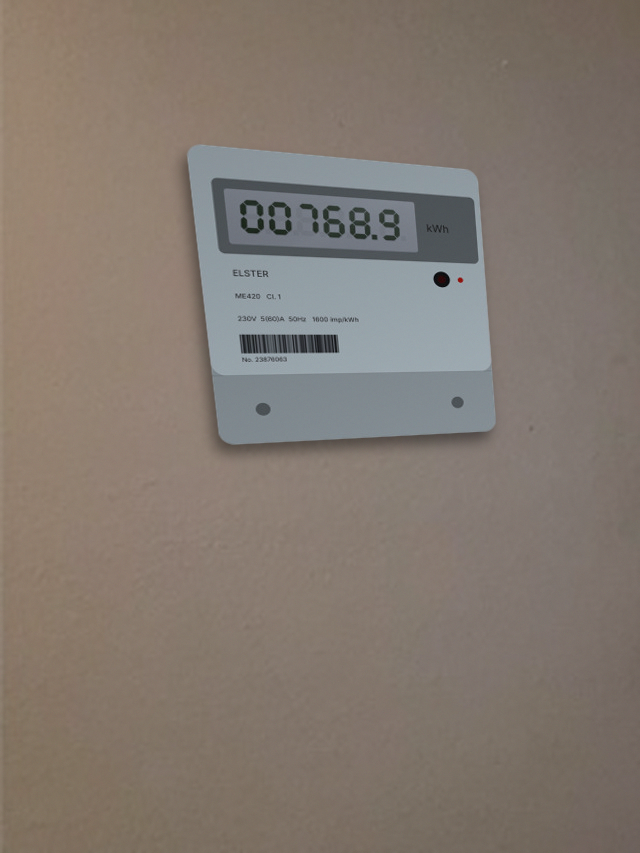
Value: 768.9 kWh
